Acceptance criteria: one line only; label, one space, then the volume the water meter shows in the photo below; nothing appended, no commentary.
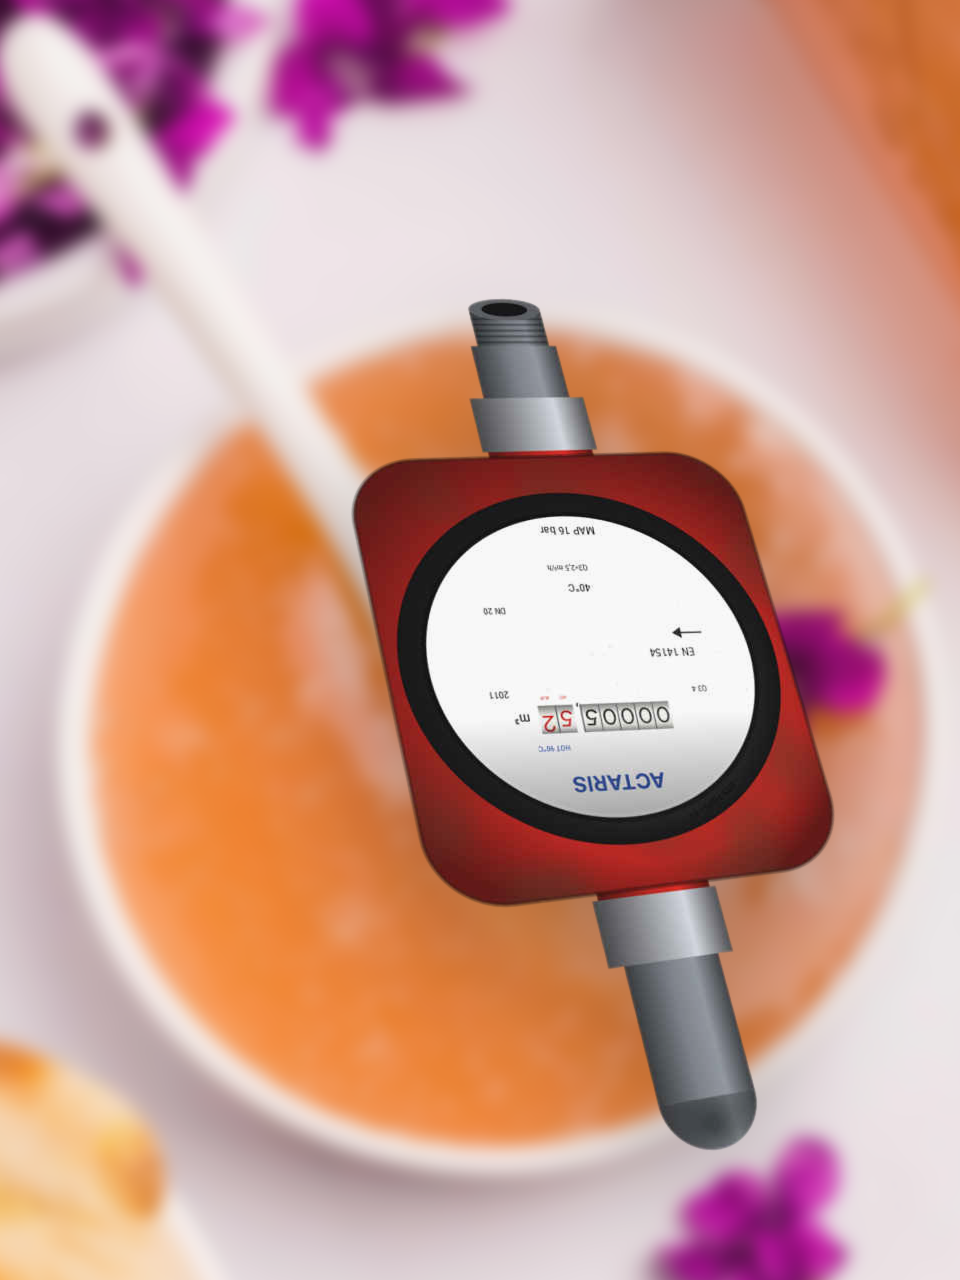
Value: 5.52 m³
